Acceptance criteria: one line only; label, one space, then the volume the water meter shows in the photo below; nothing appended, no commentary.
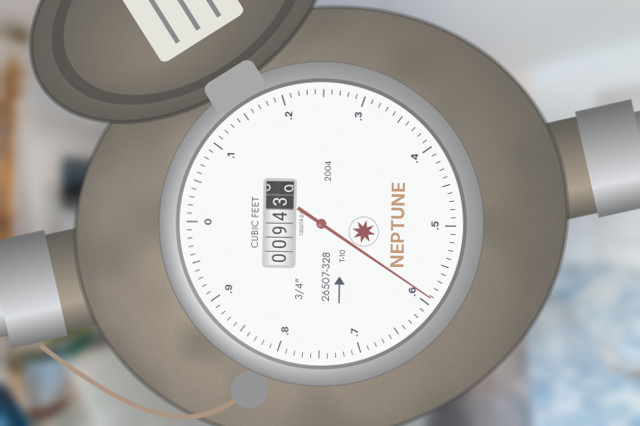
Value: 9438.59 ft³
